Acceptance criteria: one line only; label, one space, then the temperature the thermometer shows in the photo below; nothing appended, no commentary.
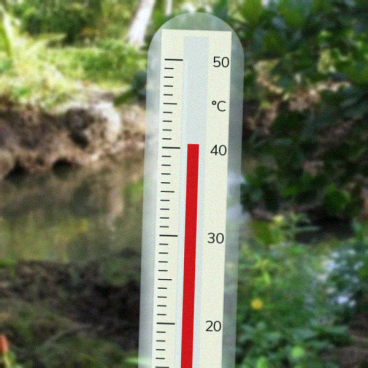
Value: 40.5 °C
